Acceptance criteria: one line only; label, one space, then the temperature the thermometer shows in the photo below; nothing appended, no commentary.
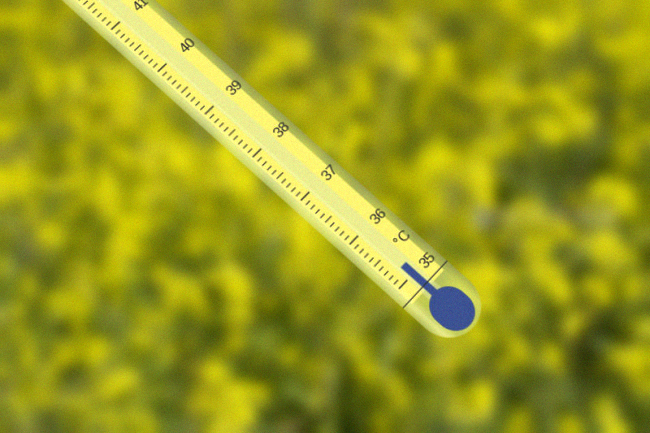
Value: 35.2 °C
